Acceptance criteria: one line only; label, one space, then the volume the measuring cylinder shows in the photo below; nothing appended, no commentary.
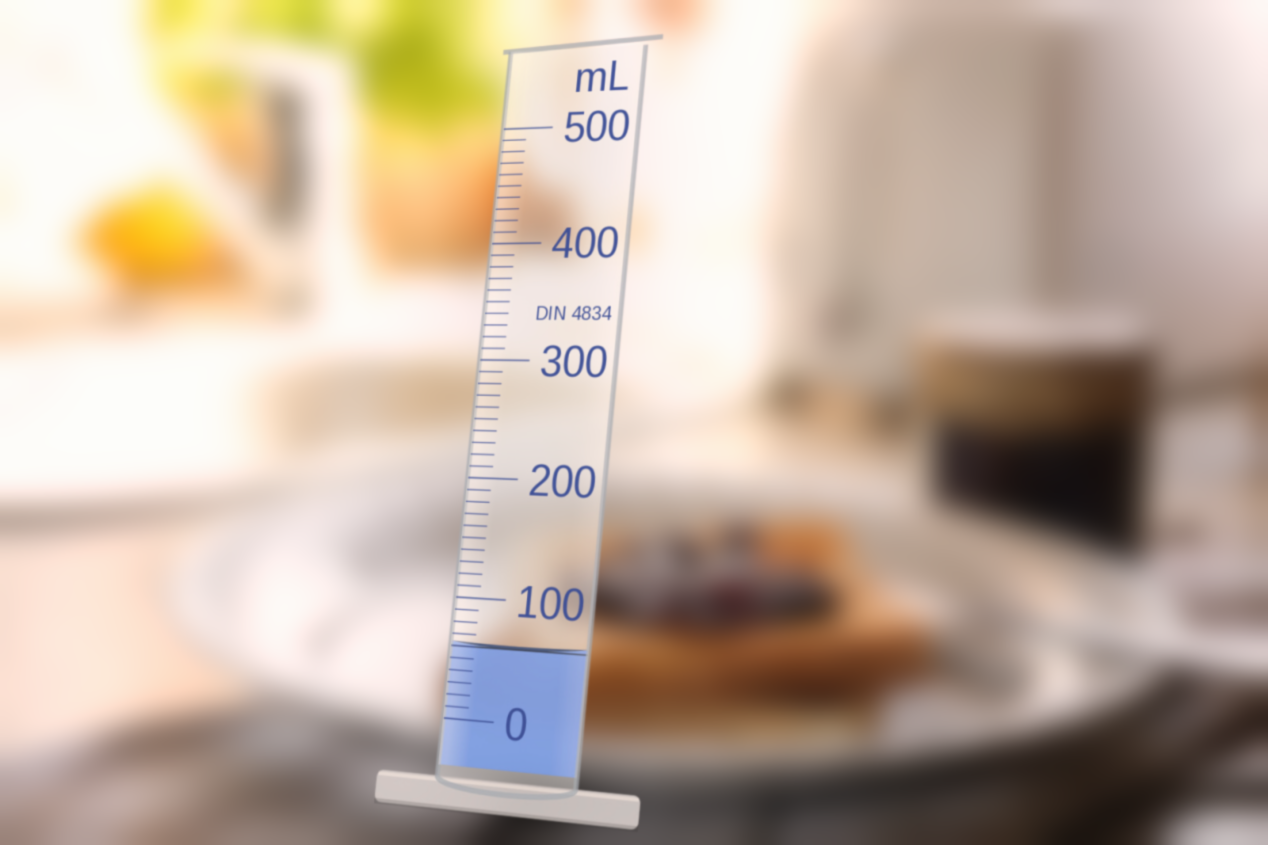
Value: 60 mL
